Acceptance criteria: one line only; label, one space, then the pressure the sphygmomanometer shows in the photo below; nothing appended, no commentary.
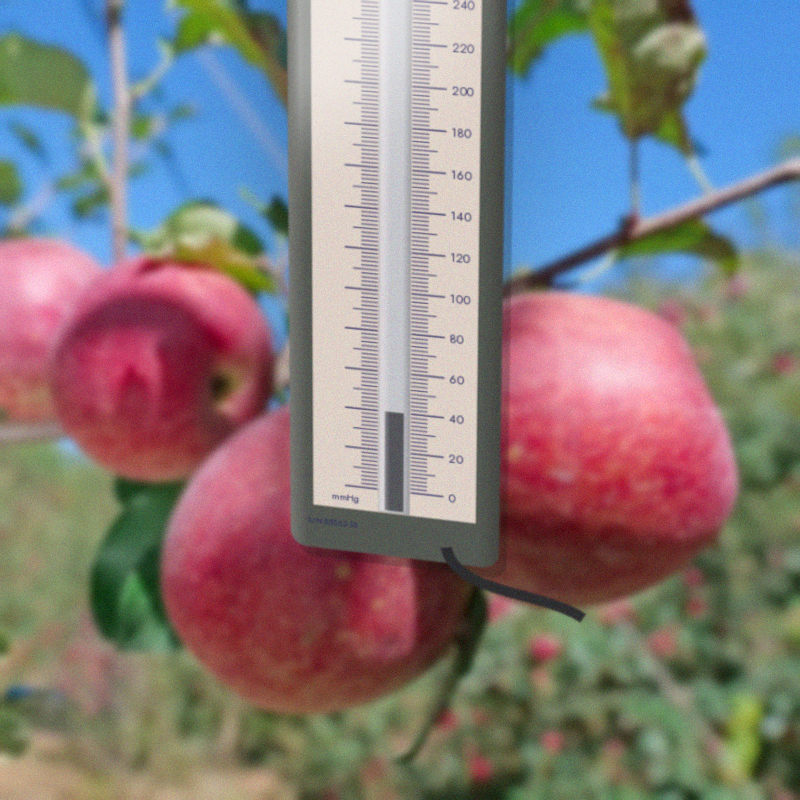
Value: 40 mmHg
